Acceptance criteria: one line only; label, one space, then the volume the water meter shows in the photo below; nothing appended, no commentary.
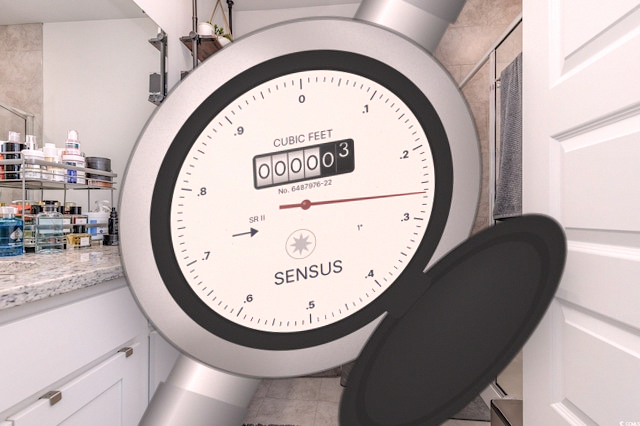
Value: 3.26 ft³
